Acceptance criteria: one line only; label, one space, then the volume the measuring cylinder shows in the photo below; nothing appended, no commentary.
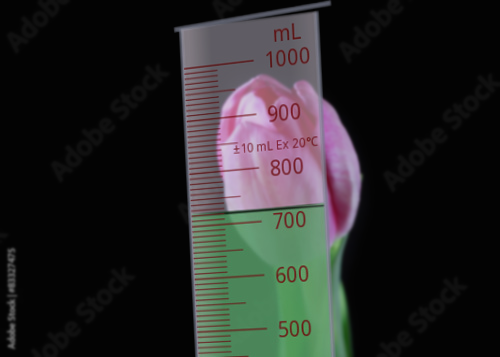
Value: 720 mL
